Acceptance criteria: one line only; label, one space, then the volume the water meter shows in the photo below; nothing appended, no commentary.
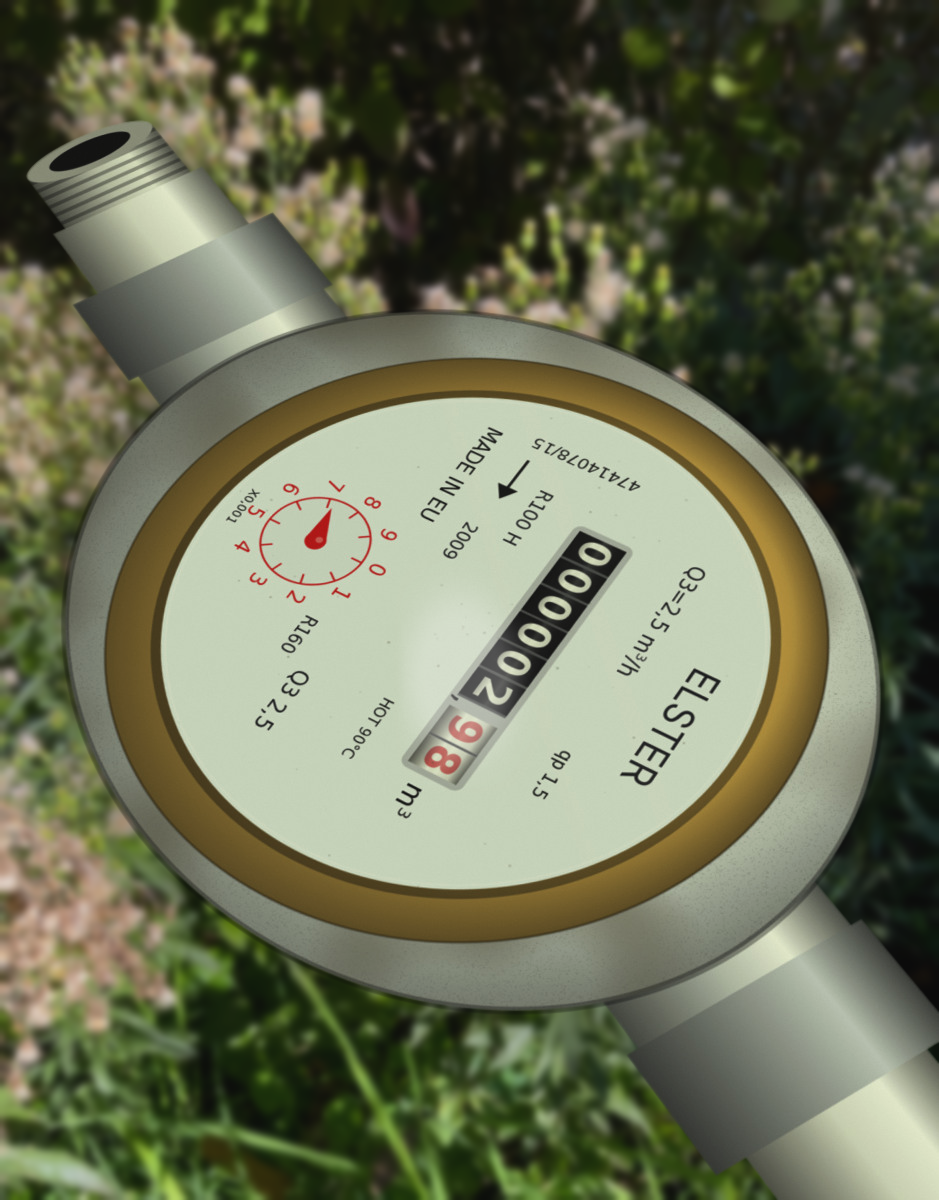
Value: 2.987 m³
